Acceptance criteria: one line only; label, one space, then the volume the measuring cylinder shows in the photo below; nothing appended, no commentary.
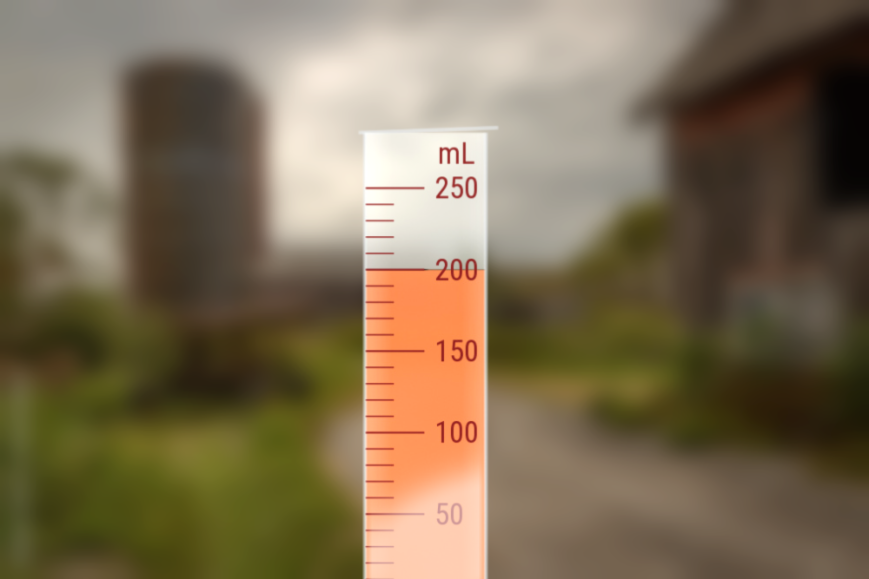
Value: 200 mL
